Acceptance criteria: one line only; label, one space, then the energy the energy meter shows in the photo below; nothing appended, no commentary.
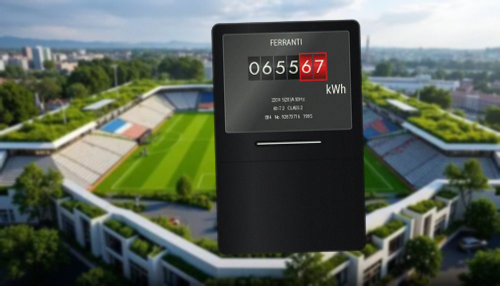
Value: 655.67 kWh
